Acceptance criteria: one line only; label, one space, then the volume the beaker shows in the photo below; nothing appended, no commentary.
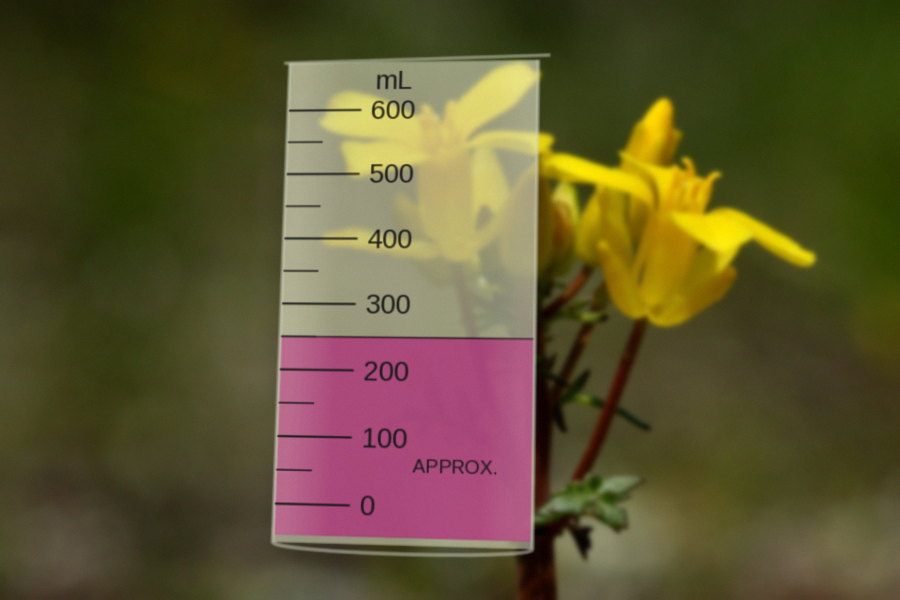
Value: 250 mL
